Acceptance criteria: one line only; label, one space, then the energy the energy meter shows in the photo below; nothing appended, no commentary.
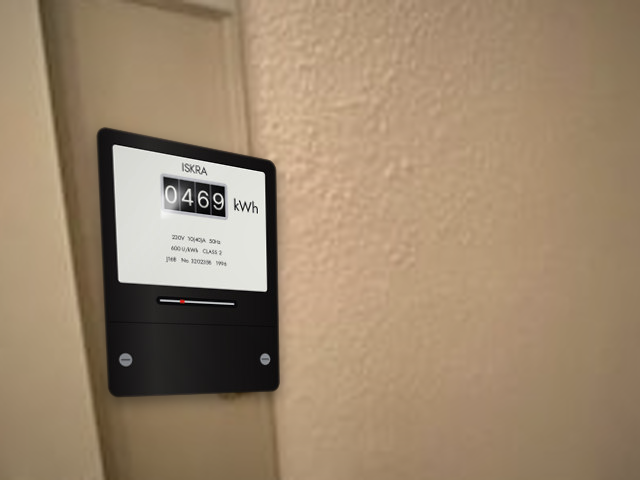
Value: 469 kWh
